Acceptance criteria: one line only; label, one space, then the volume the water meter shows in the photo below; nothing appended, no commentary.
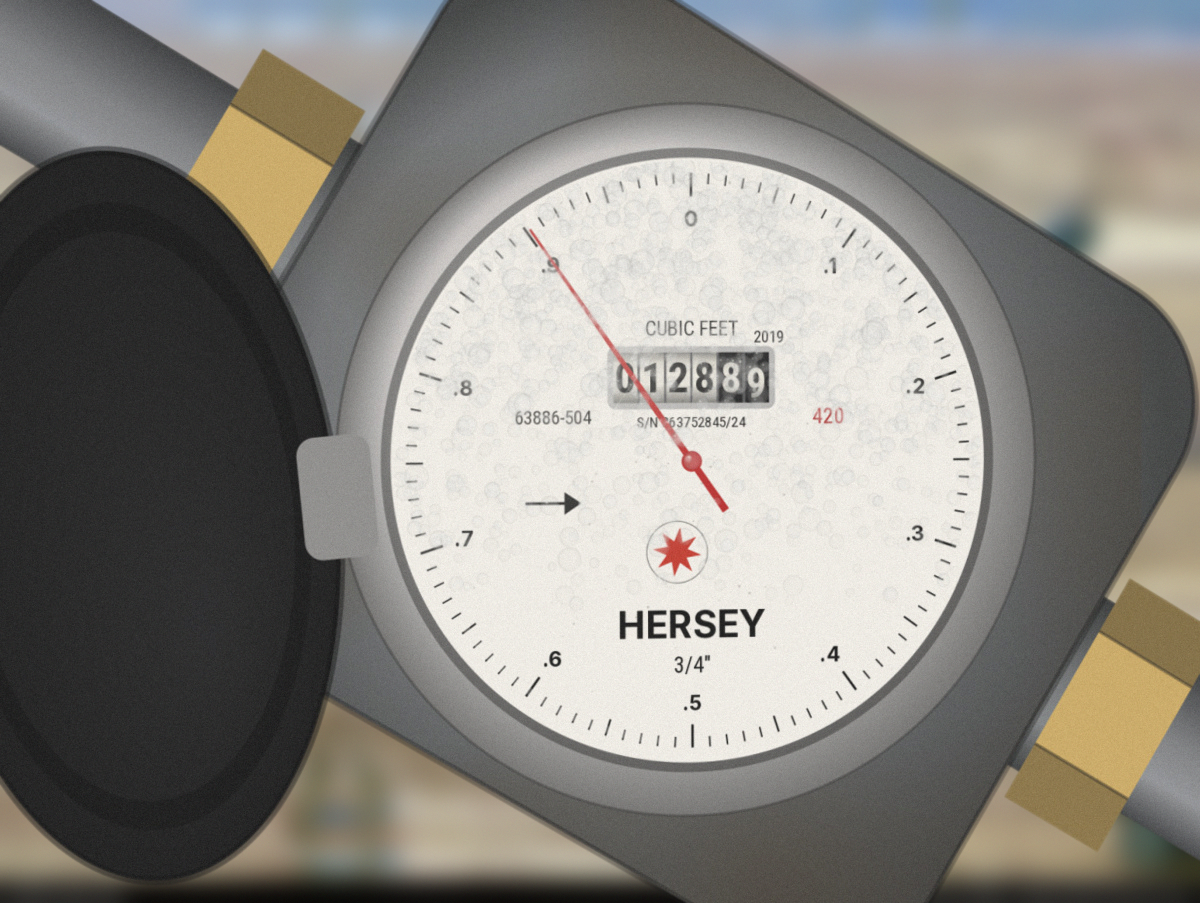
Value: 12888.90 ft³
